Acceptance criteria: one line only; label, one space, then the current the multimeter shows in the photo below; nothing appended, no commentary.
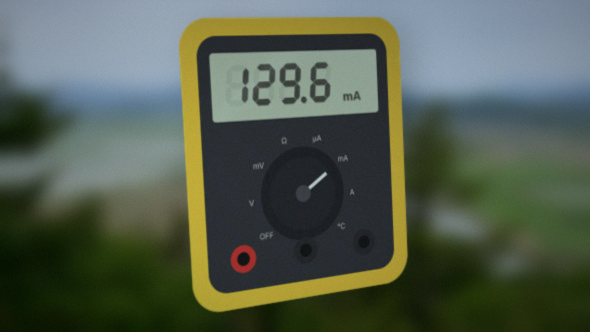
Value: 129.6 mA
